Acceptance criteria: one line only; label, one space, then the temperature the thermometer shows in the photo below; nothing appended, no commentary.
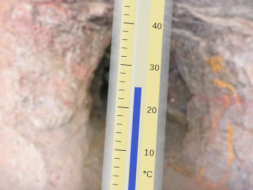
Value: 25 °C
